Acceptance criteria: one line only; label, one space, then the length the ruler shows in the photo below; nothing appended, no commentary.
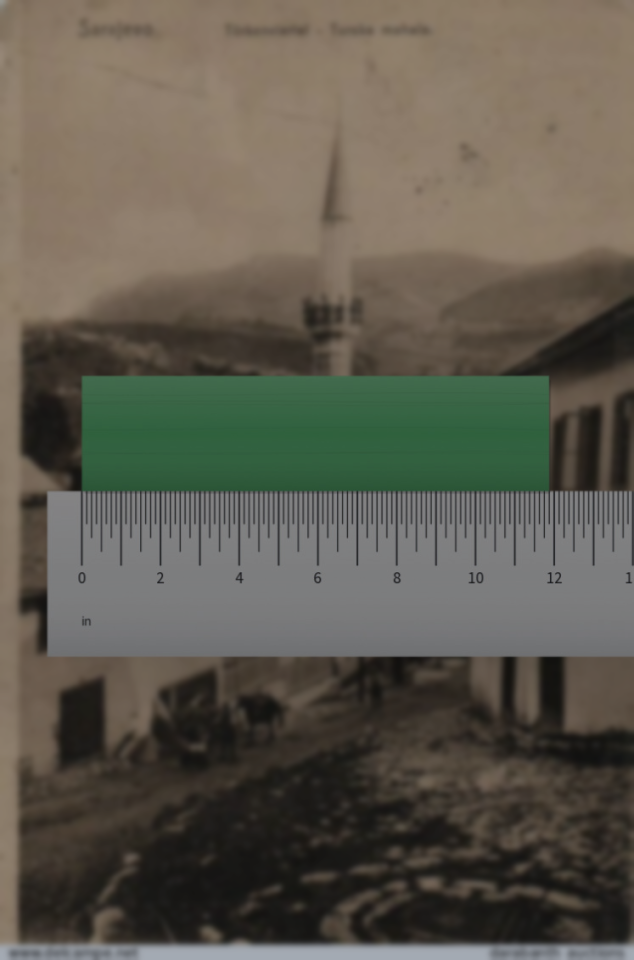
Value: 11.875 in
